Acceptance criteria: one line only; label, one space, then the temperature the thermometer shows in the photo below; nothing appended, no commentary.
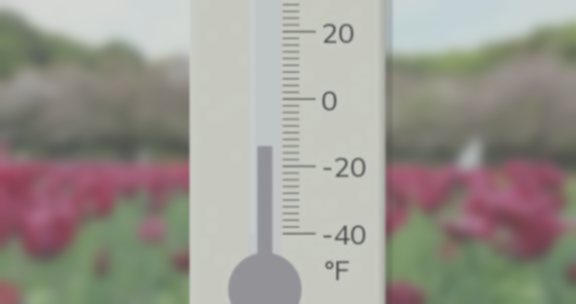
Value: -14 °F
